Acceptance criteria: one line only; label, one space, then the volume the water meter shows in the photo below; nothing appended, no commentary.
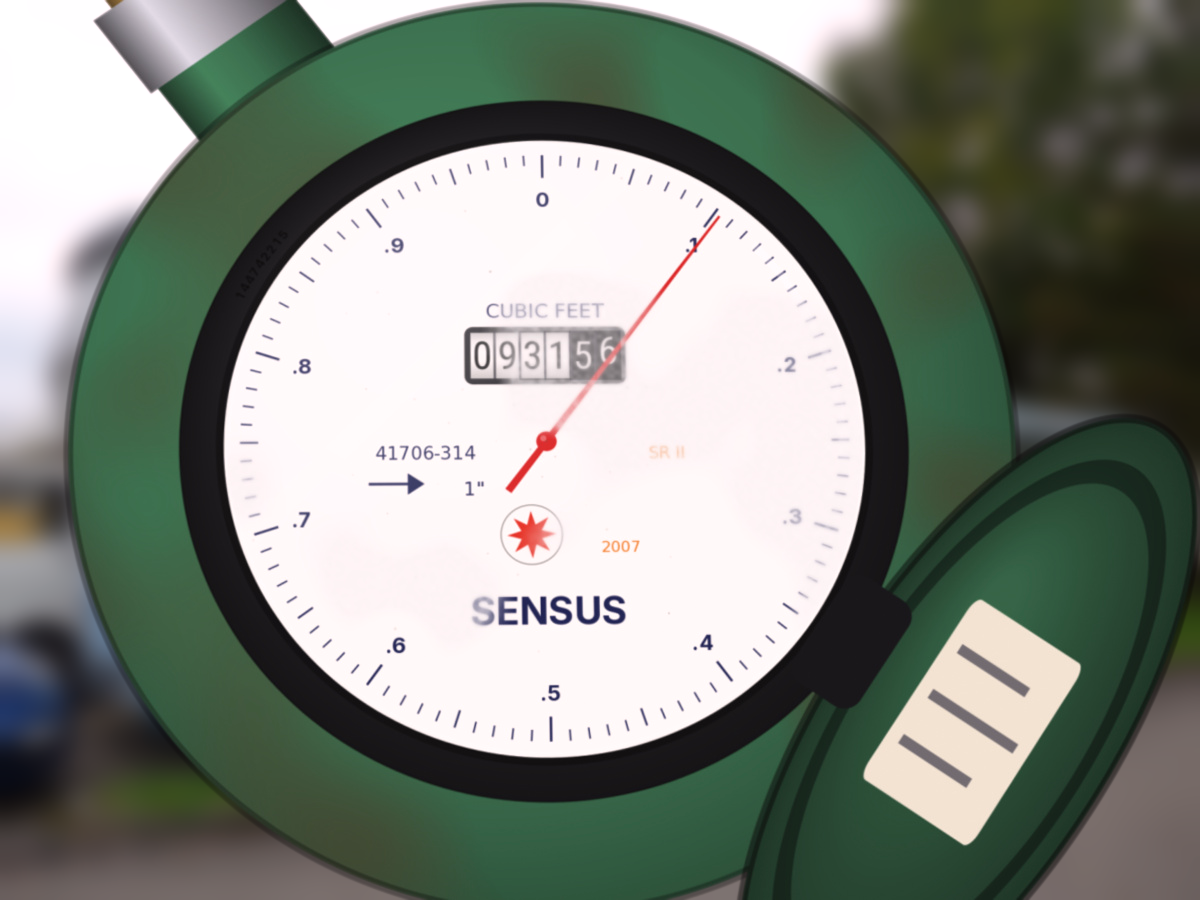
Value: 93156.10 ft³
